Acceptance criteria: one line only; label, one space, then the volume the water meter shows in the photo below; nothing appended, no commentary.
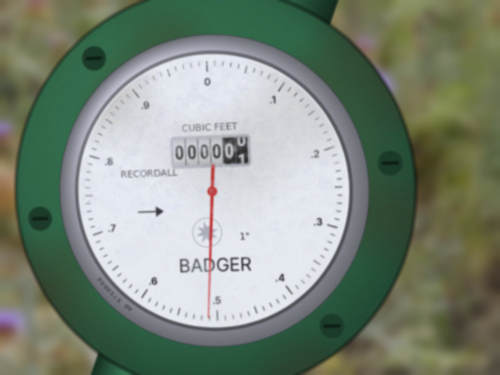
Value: 0.51 ft³
